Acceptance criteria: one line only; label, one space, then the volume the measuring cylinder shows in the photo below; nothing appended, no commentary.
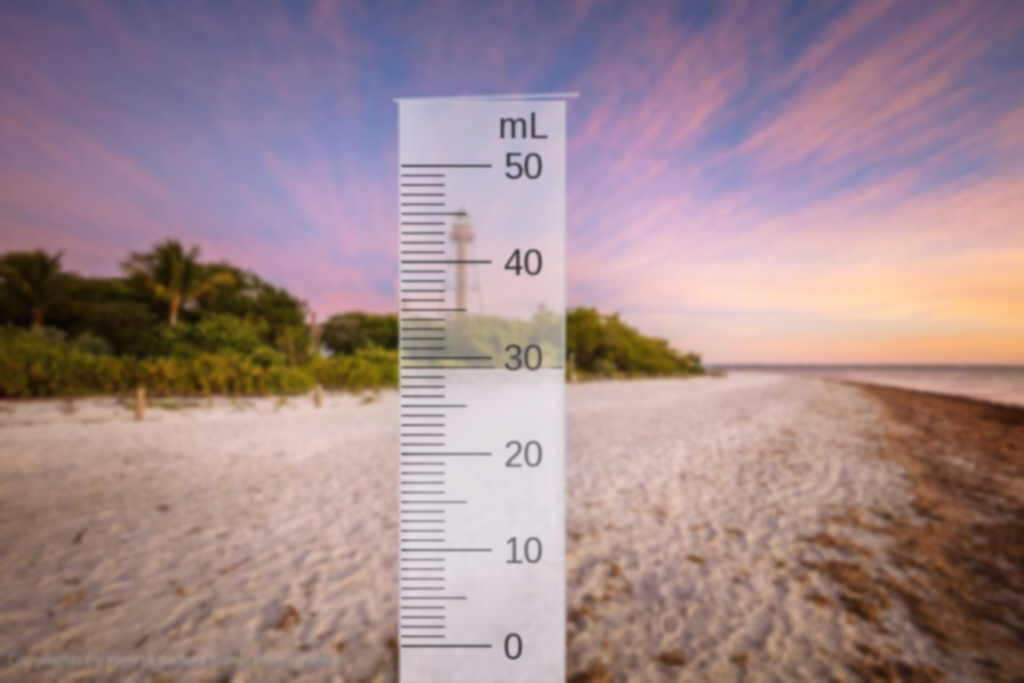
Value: 29 mL
